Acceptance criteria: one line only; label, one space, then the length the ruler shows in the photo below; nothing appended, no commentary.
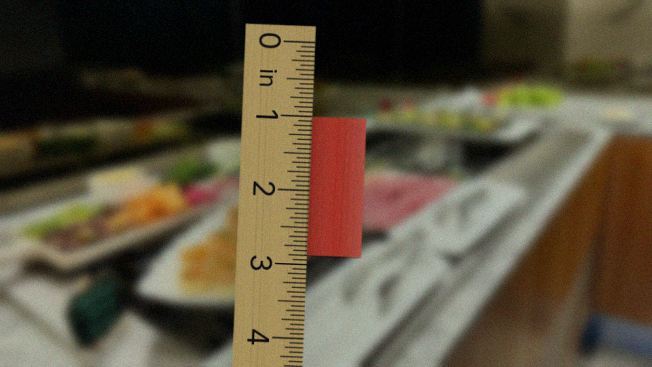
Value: 1.875 in
